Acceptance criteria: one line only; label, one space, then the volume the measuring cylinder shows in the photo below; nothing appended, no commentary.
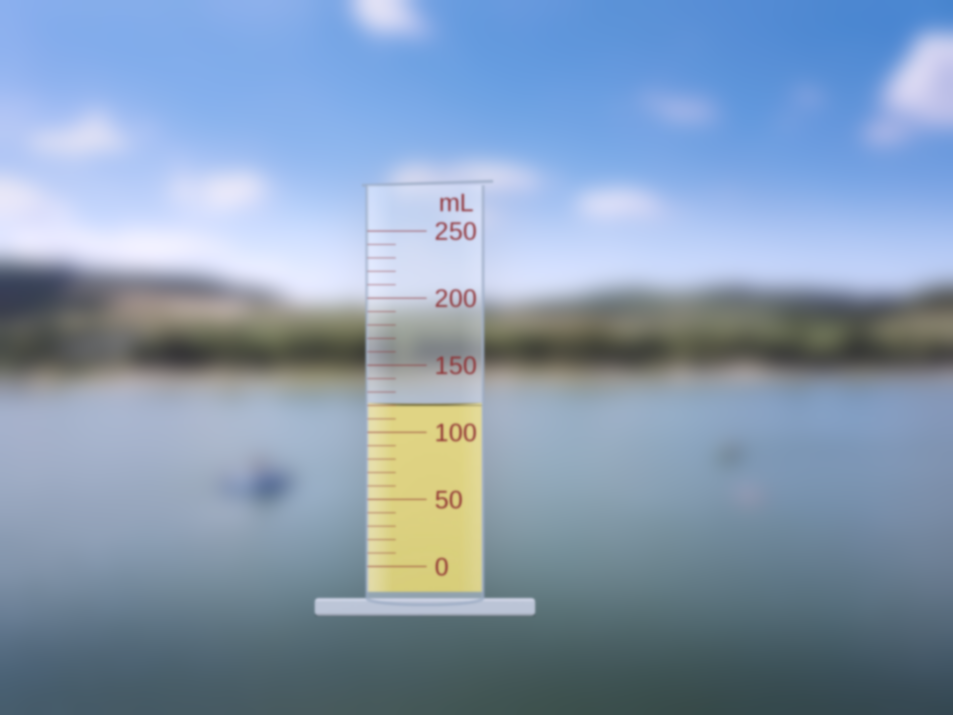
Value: 120 mL
